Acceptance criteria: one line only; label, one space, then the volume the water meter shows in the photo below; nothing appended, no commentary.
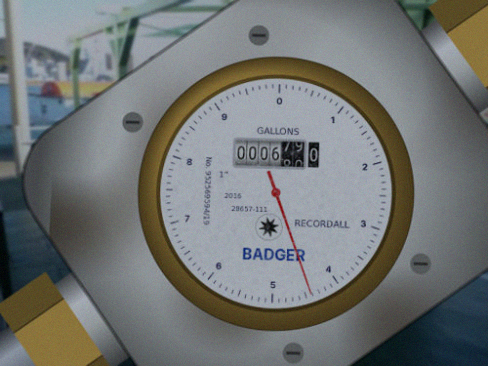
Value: 6794.4 gal
